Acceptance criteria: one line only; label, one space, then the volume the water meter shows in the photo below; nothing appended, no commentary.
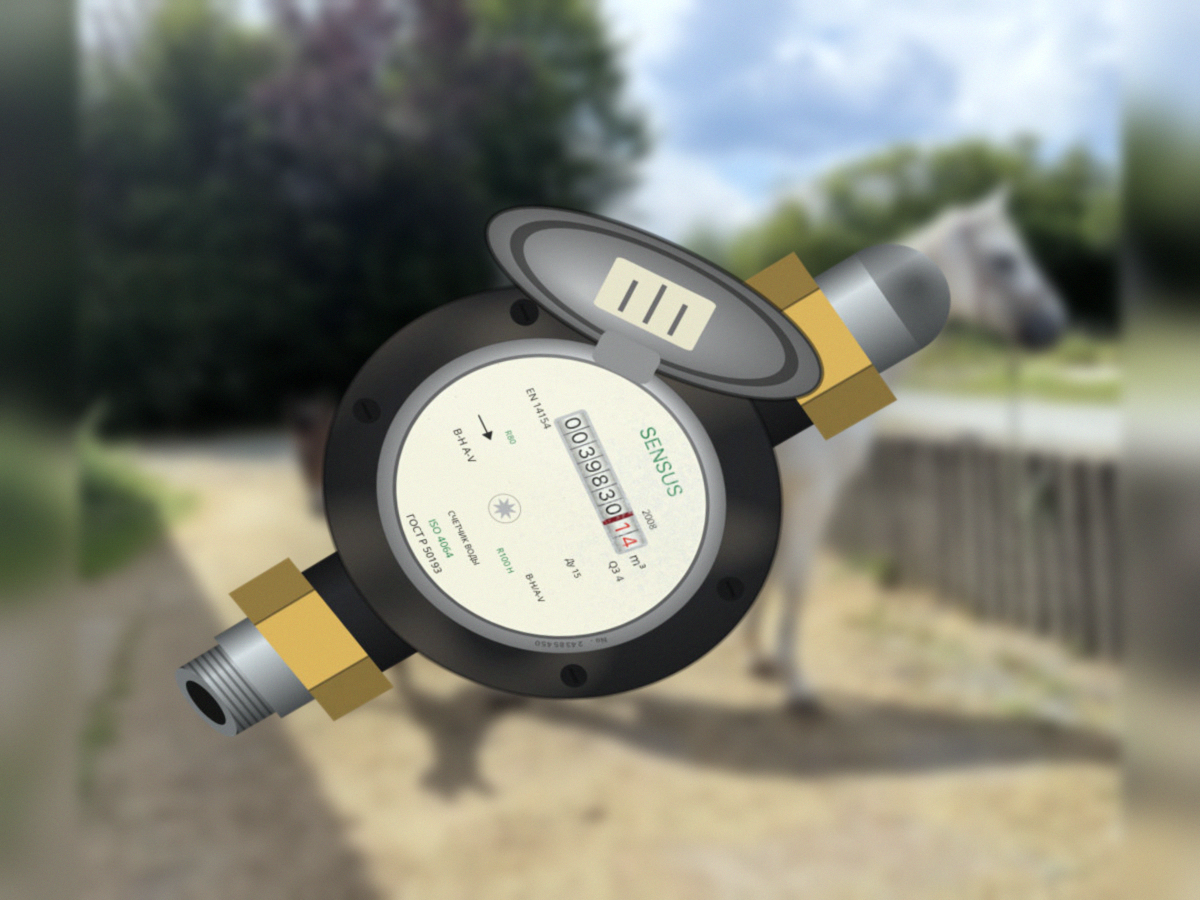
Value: 39830.14 m³
